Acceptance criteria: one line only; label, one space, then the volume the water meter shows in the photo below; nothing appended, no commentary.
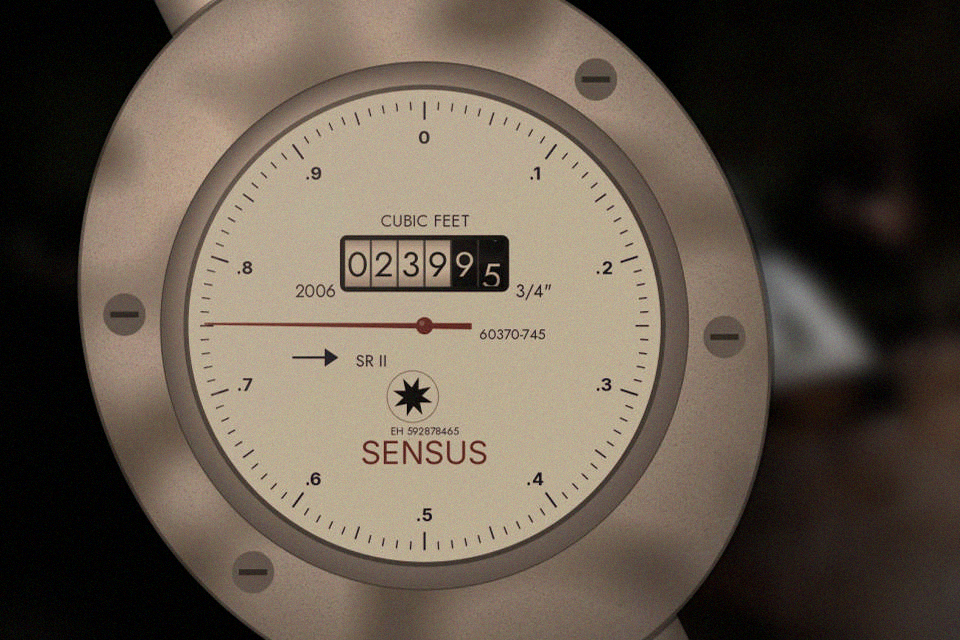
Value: 23994.75 ft³
